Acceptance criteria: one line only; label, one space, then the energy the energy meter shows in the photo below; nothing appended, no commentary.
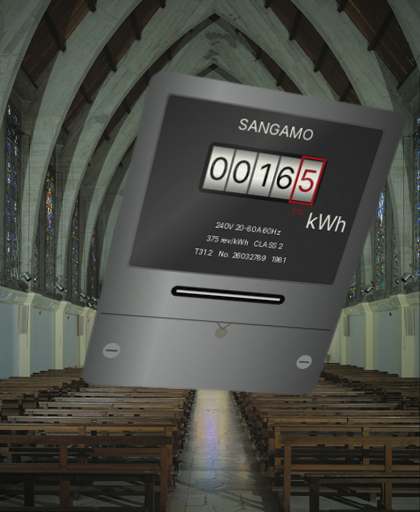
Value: 16.5 kWh
